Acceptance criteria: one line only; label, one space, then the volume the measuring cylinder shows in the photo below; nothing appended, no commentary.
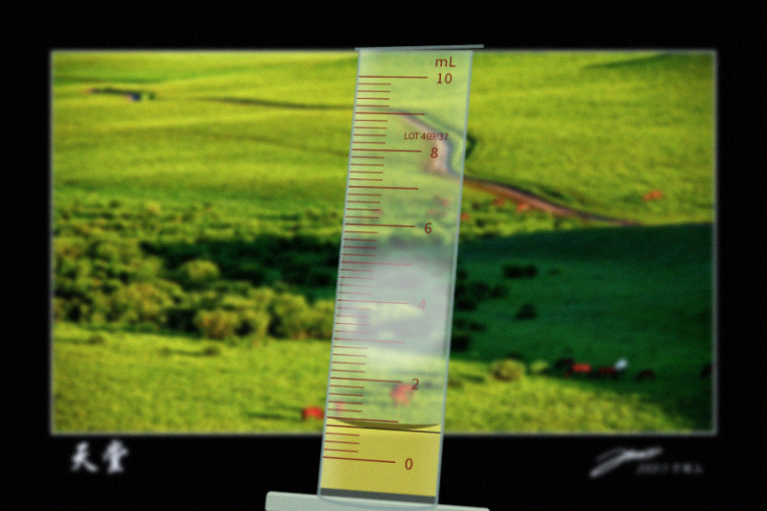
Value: 0.8 mL
